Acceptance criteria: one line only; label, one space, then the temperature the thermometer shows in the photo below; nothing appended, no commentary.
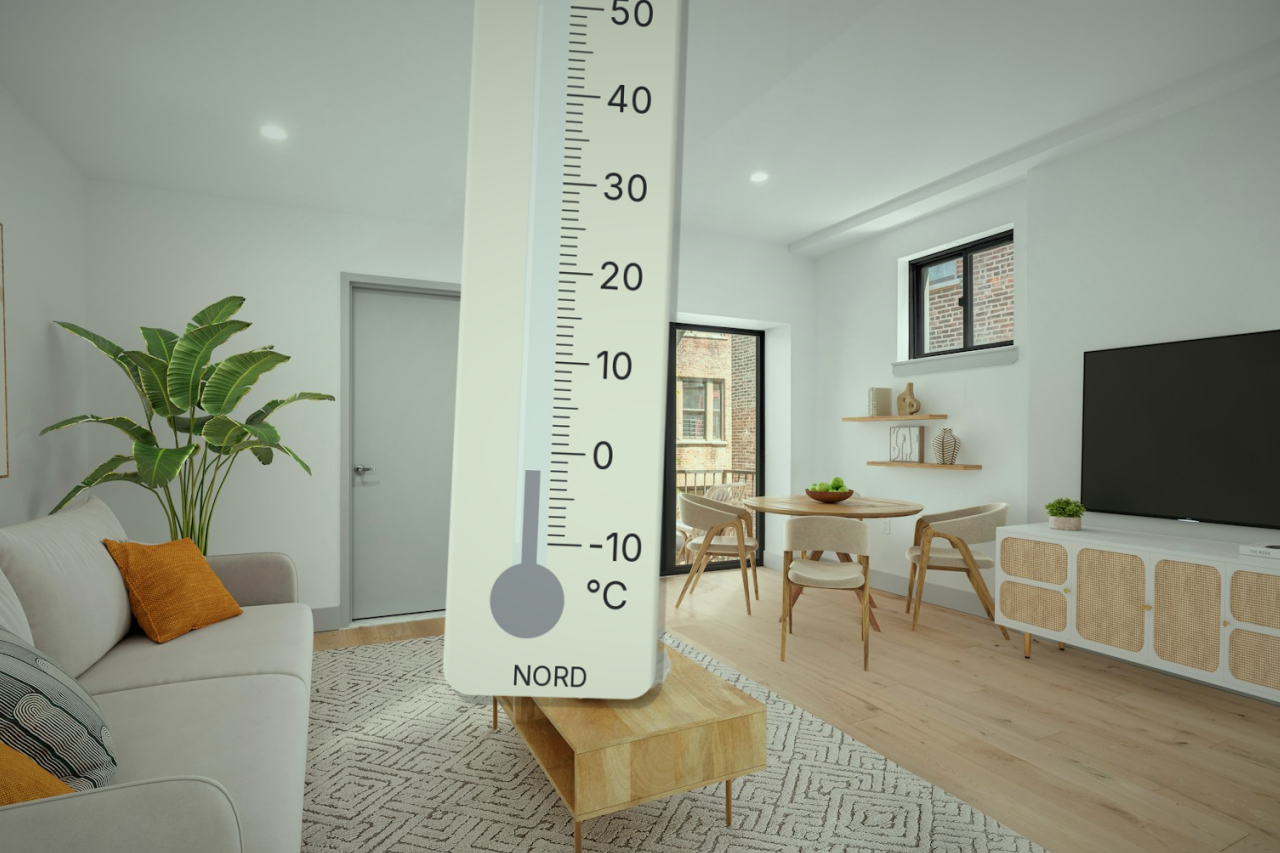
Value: -2 °C
